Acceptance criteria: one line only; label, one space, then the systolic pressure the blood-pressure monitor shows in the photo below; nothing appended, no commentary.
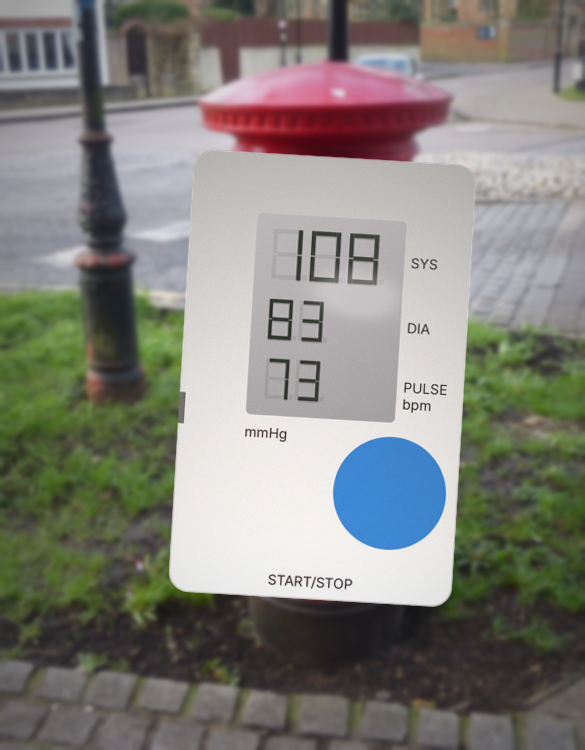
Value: 108 mmHg
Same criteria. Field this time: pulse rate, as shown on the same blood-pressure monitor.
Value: 73 bpm
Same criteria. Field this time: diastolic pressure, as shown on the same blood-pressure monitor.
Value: 83 mmHg
